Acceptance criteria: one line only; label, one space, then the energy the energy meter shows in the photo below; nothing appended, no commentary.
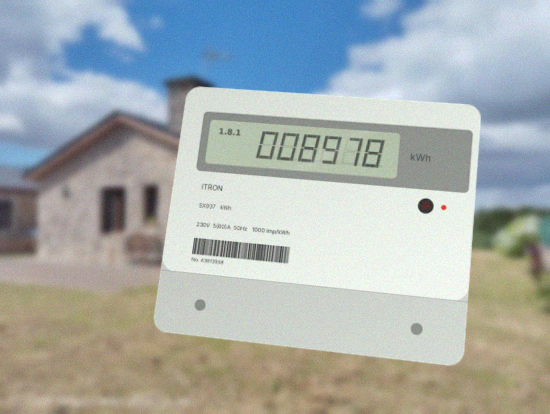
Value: 8978 kWh
